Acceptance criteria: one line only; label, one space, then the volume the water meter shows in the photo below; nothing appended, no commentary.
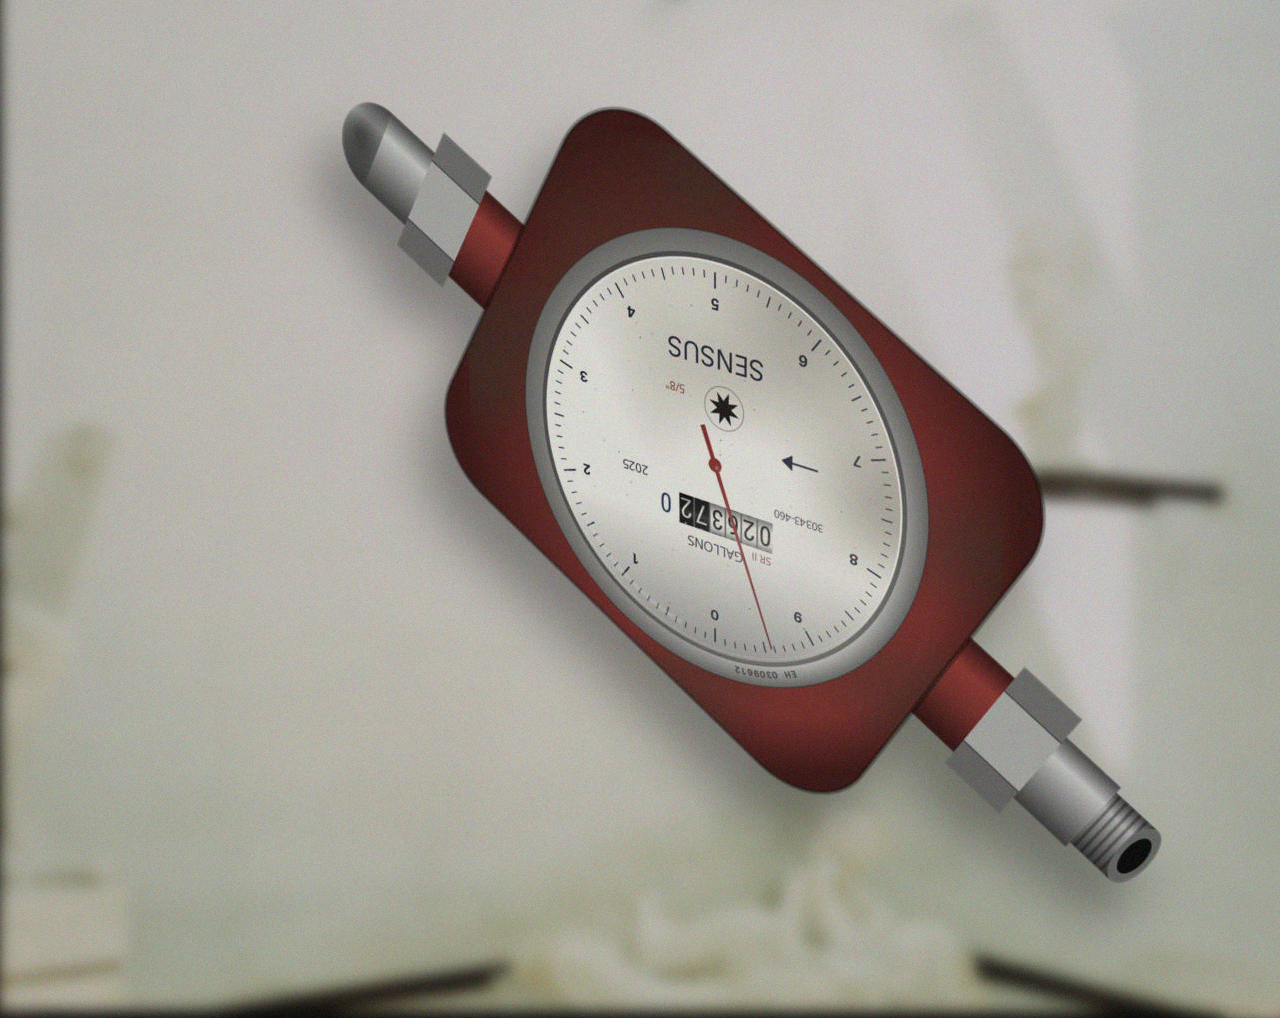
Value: 263719.4 gal
